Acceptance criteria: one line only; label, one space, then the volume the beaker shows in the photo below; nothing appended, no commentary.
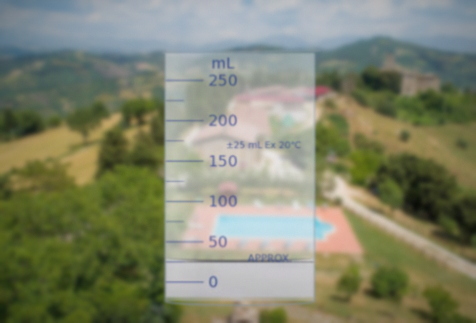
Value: 25 mL
